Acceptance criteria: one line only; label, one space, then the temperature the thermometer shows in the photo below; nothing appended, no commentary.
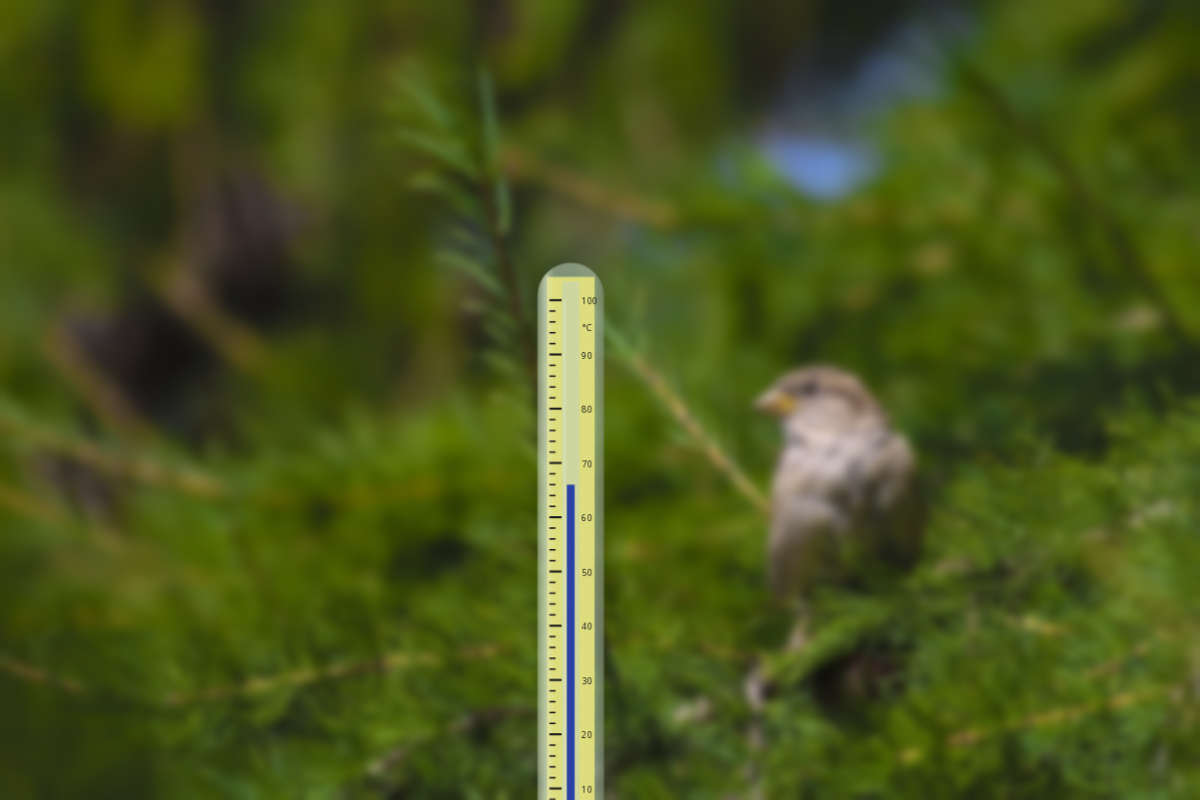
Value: 66 °C
